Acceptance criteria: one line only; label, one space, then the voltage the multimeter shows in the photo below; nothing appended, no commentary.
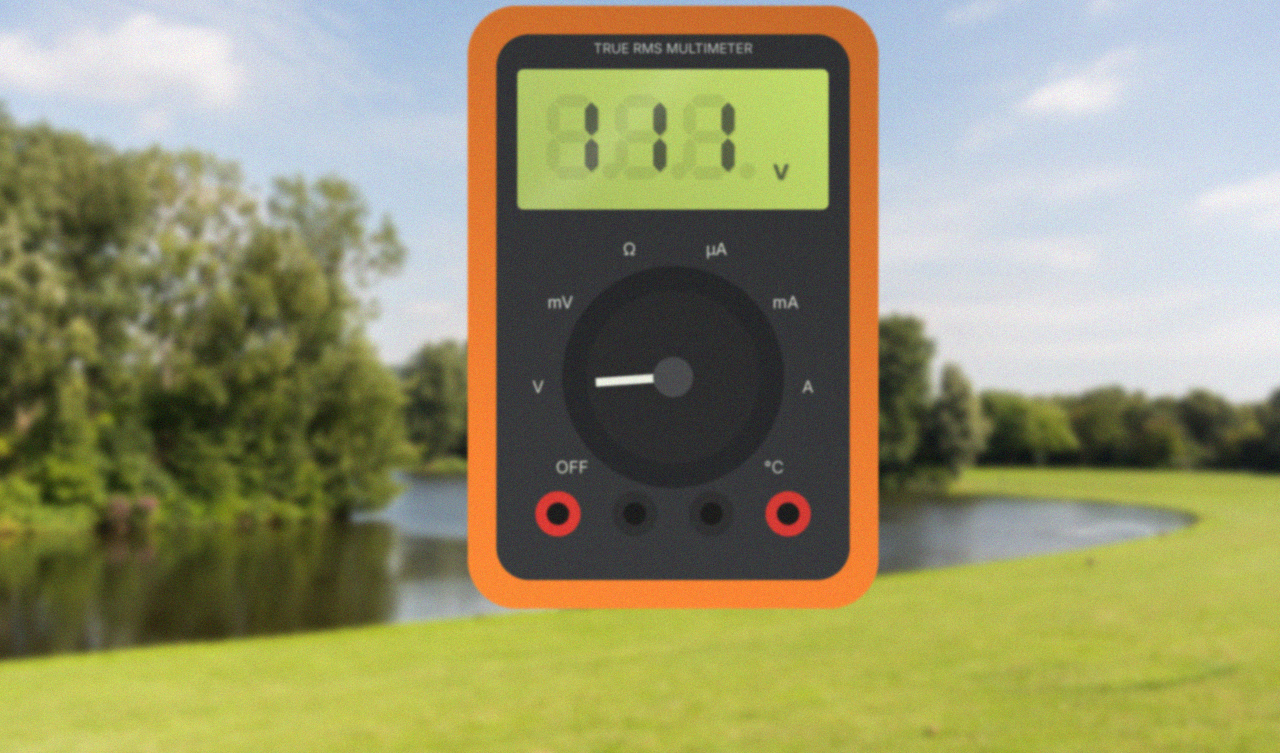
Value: 111 V
